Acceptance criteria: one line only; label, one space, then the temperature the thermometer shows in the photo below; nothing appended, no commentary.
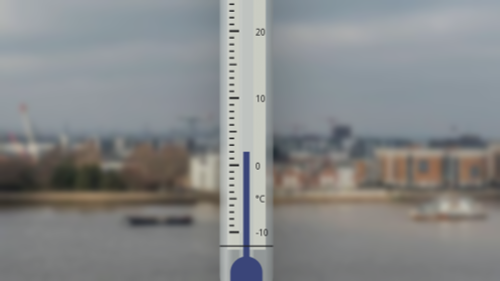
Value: 2 °C
